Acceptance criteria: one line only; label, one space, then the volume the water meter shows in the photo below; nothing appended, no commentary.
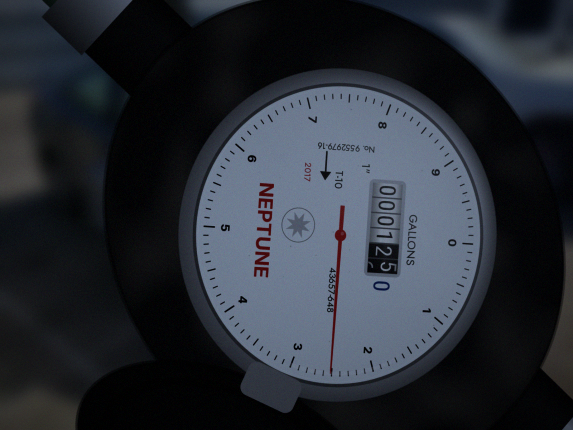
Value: 1252.5 gal
